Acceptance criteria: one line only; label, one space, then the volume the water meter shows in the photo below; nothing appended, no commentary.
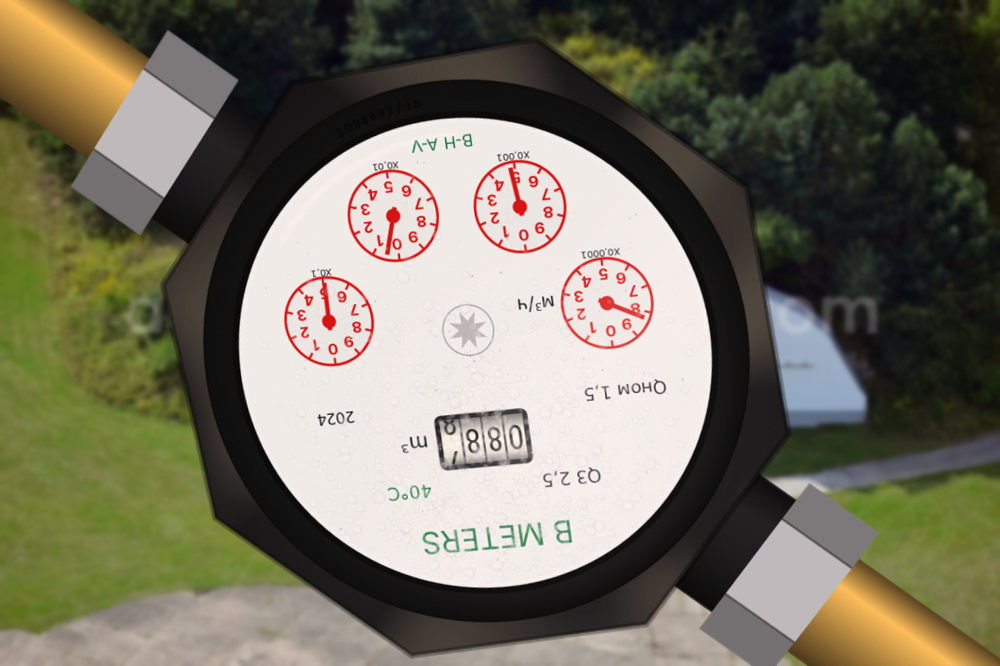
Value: 887.5048 m³
